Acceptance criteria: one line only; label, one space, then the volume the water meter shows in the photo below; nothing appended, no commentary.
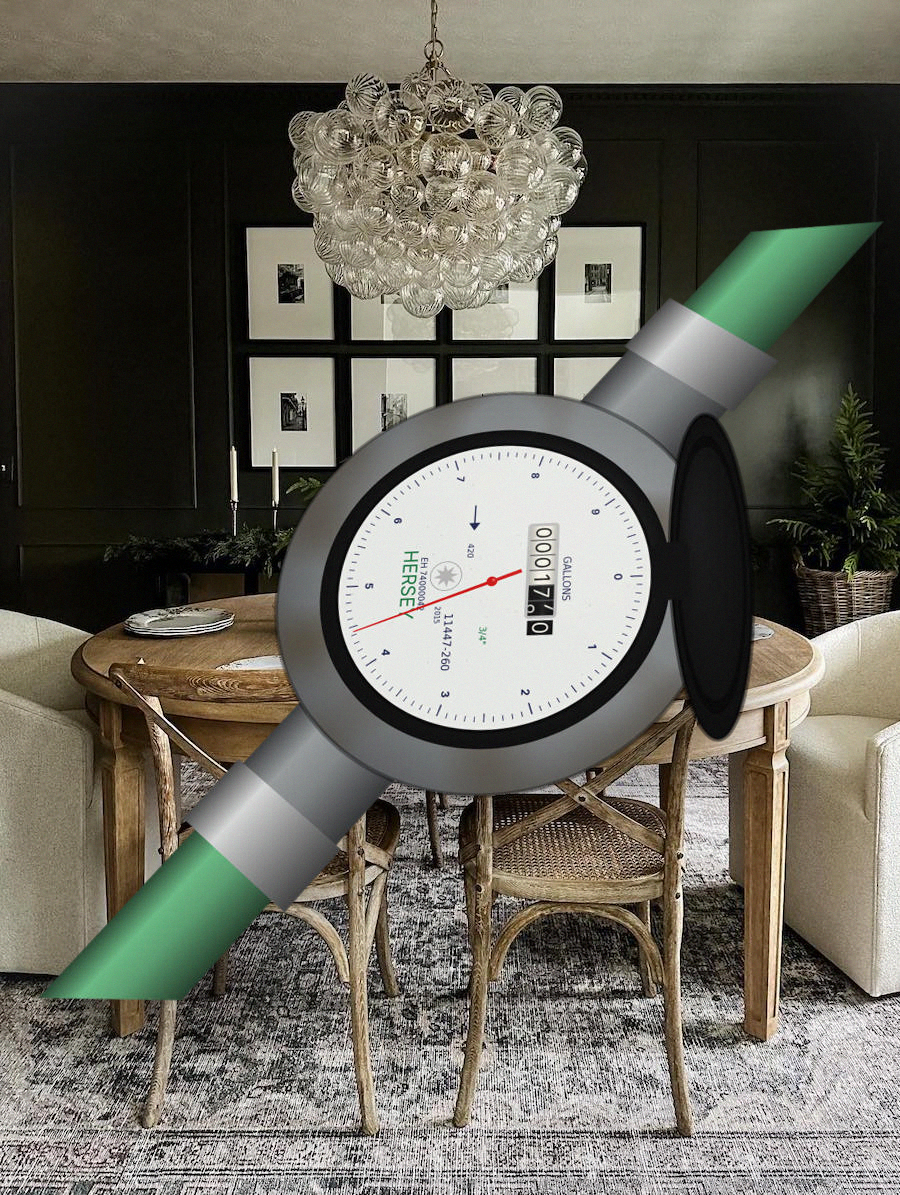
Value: 1774.4 gal
